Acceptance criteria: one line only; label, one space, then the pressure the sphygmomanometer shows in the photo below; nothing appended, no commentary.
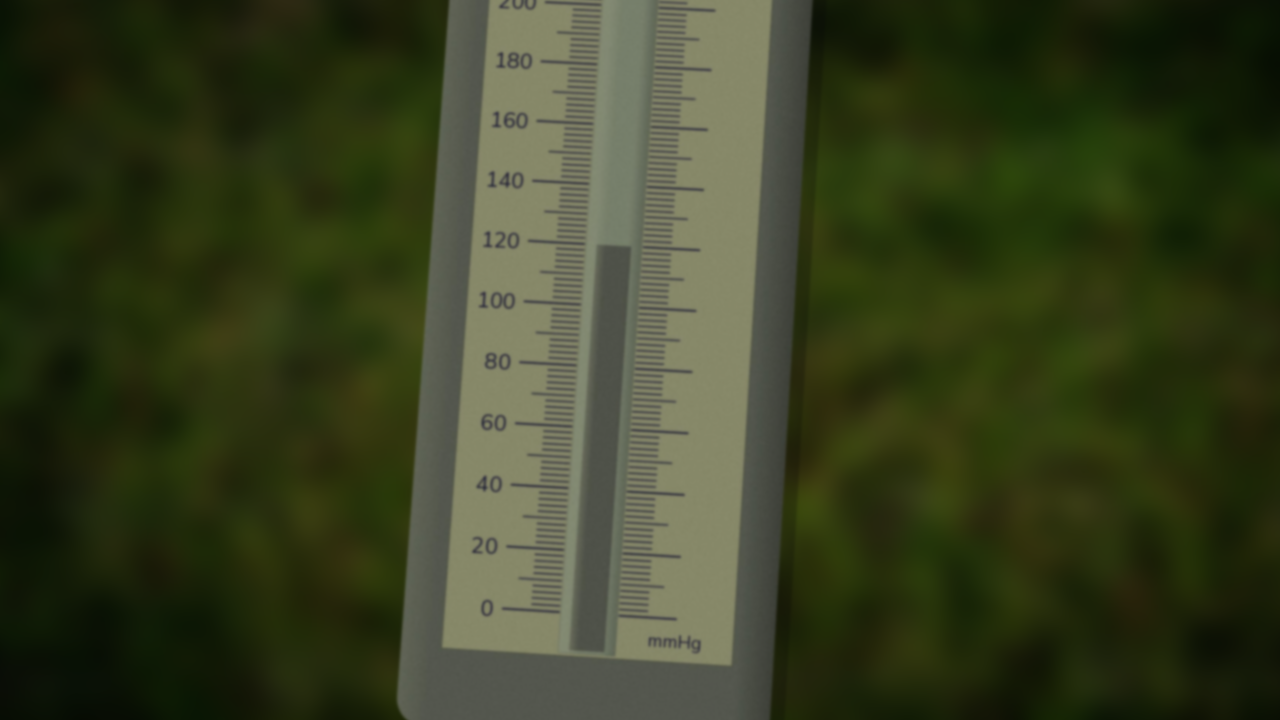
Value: 120 mmHg
